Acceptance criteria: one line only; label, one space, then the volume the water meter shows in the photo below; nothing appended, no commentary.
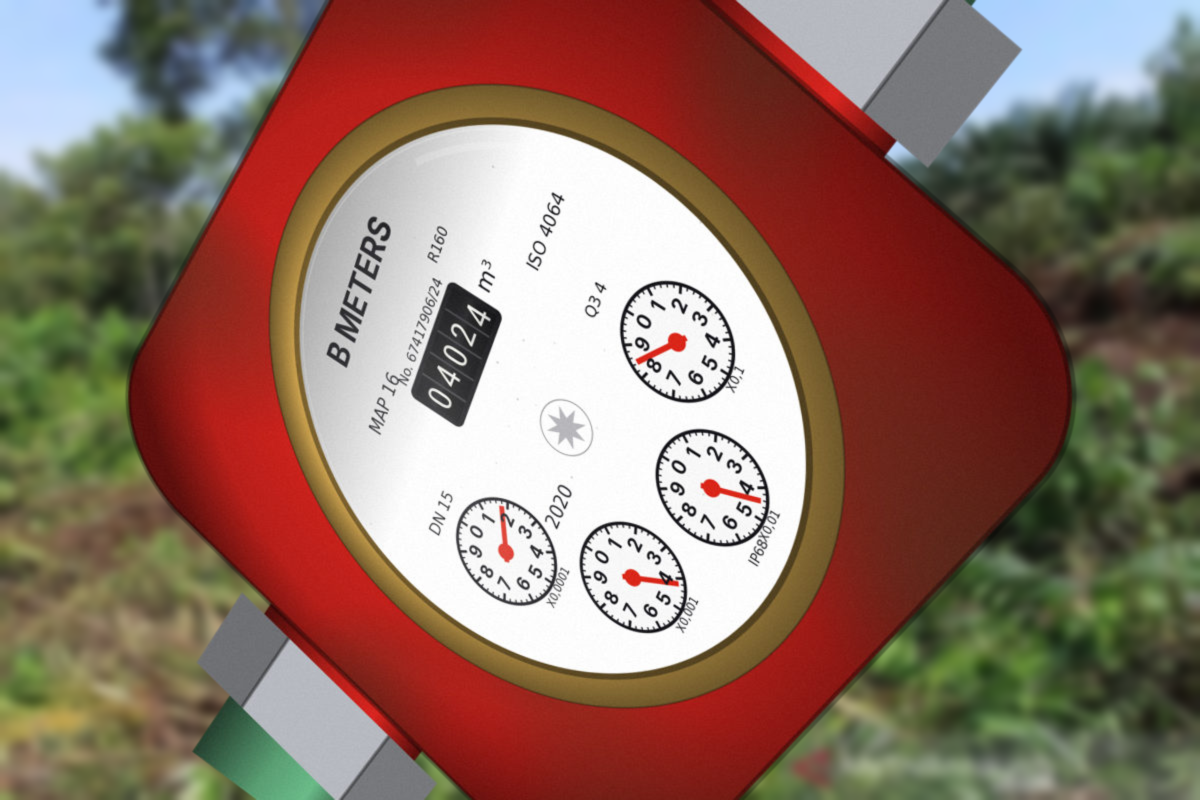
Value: 4023.8441 m³
